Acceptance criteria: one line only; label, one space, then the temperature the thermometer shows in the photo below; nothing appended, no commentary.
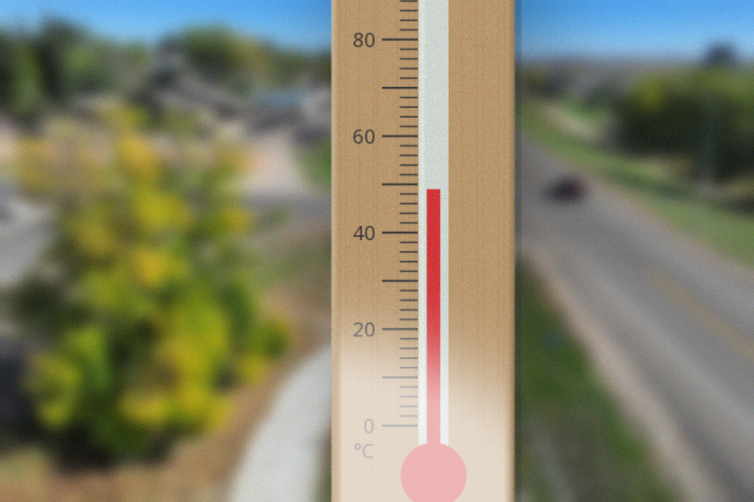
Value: 49 °C
